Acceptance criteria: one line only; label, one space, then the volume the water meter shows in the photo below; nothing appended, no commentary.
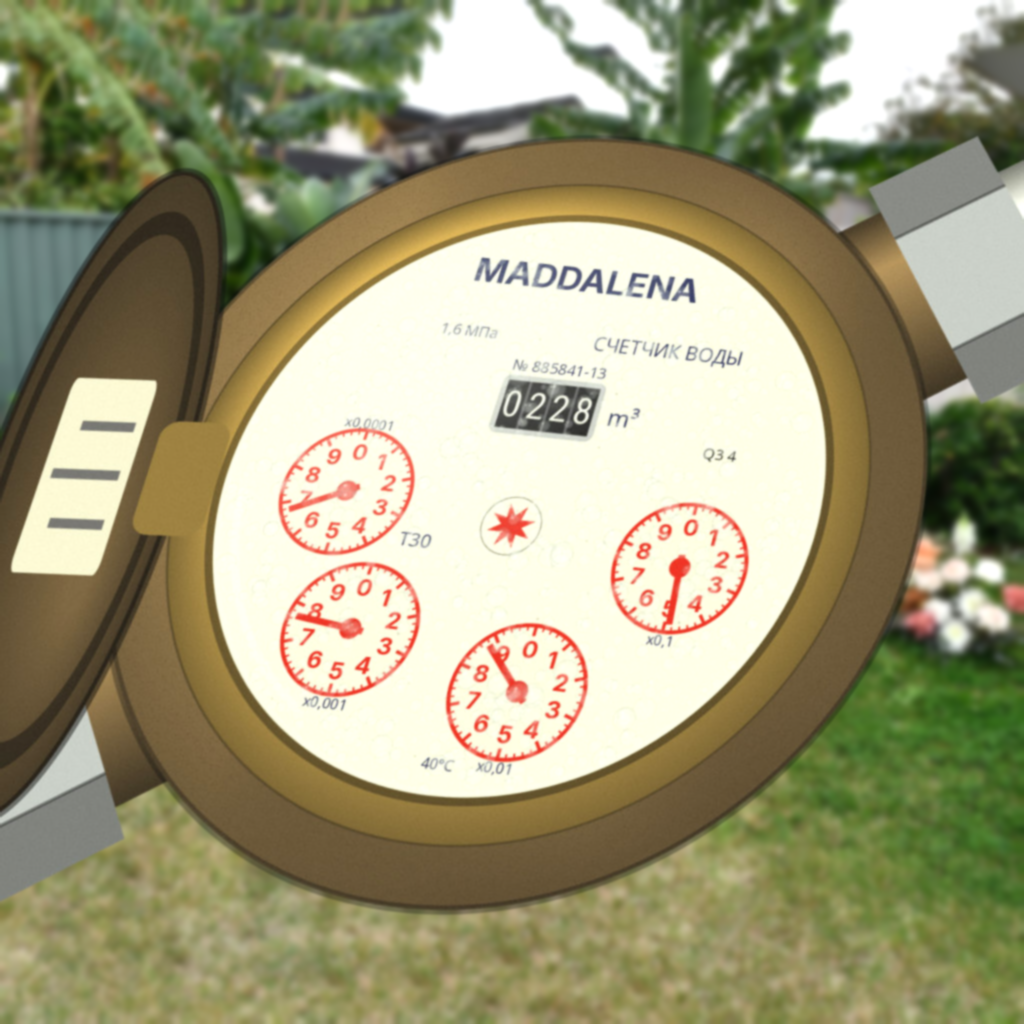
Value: 228.4876 m³
